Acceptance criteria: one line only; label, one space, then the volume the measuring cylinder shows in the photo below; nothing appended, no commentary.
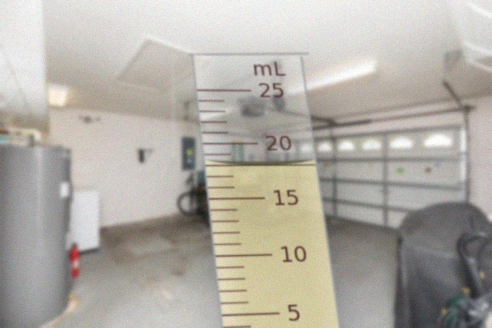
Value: 18 mL
